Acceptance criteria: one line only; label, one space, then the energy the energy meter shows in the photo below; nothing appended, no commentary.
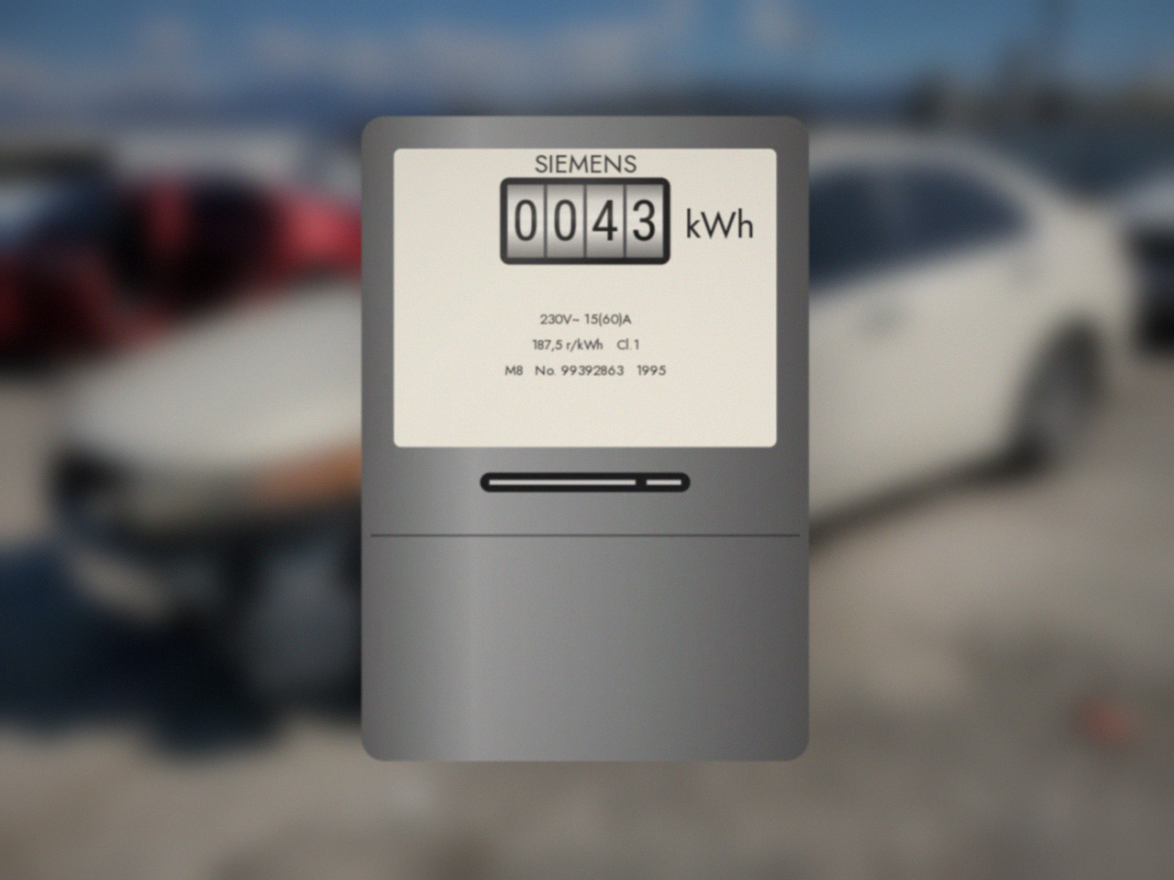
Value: 43 kWh
